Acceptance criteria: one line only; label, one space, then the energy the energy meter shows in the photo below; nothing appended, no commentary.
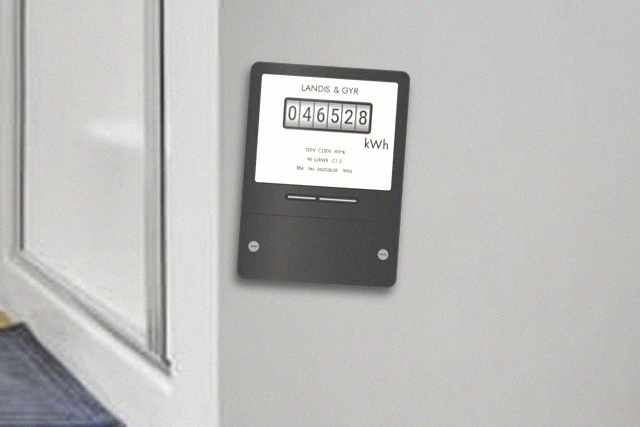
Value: 46528 kWh
